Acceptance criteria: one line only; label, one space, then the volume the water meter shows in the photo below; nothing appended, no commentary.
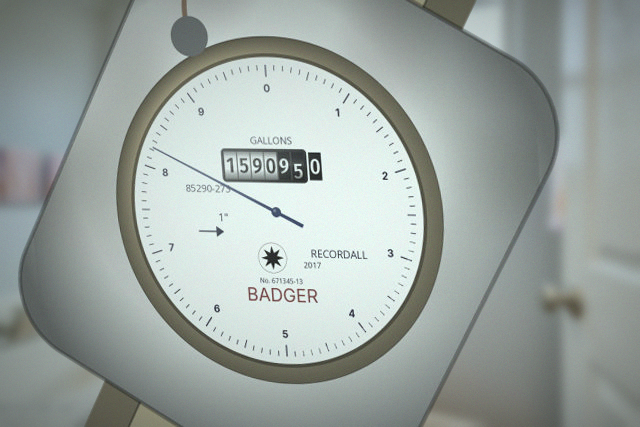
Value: 1590948.2 gal
